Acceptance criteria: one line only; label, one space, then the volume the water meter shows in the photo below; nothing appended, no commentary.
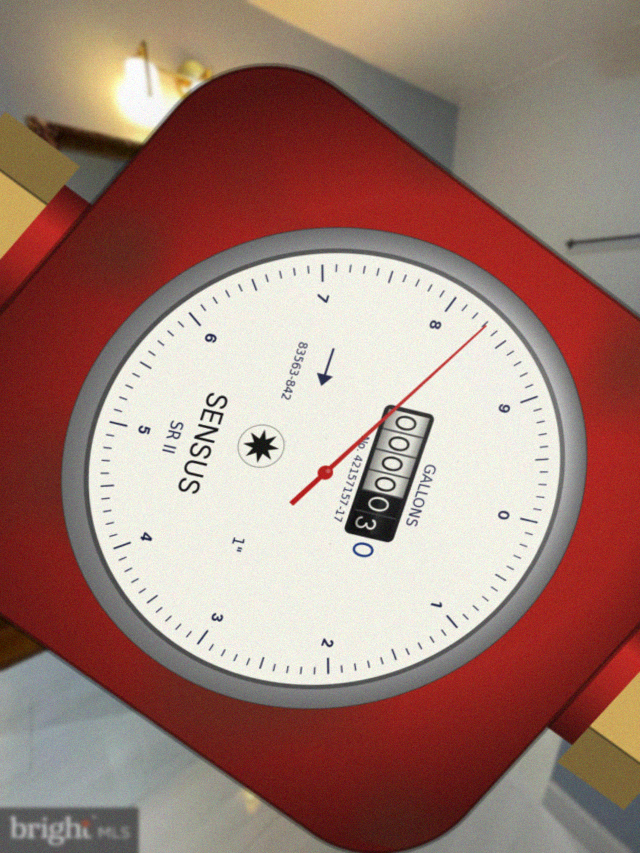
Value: 28.3 gal
